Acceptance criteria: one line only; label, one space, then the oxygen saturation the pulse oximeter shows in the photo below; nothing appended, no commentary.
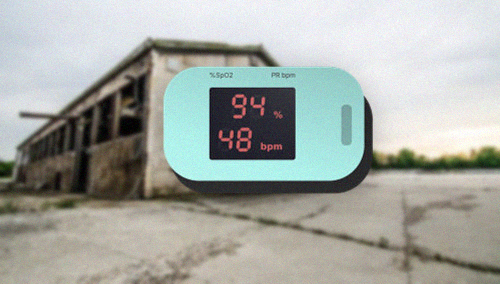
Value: 94 %
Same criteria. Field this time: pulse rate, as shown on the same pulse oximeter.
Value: 48 bpm
